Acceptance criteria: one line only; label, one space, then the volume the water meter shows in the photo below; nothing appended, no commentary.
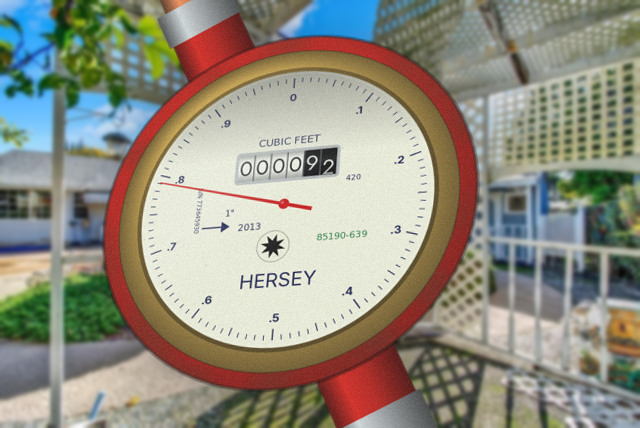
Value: 91.79 ft³
